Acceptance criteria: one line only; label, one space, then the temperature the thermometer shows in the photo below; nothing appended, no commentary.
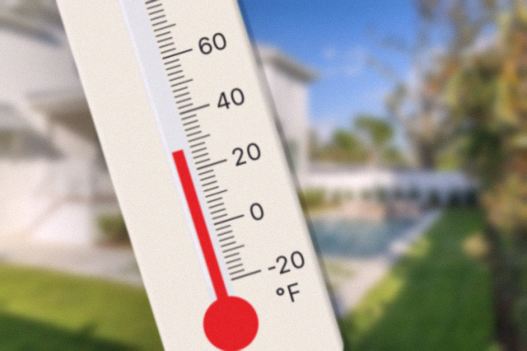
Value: 28 °F
